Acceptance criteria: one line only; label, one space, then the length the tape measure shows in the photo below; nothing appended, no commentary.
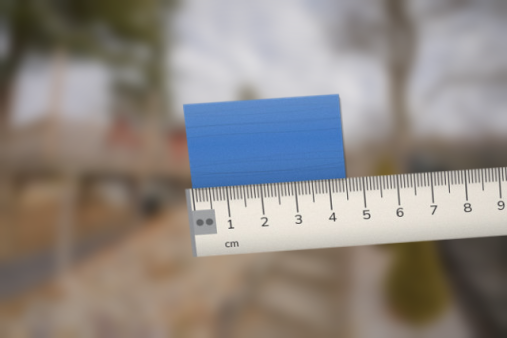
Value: 4.5 cm
